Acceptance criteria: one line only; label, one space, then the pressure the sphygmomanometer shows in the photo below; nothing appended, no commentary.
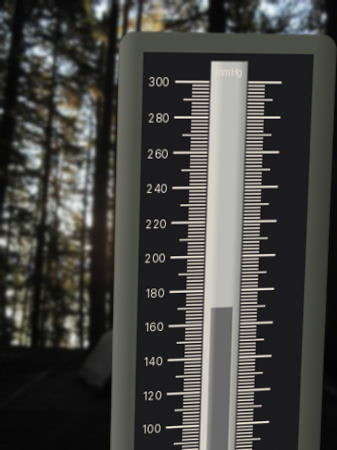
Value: 170 mmHg
